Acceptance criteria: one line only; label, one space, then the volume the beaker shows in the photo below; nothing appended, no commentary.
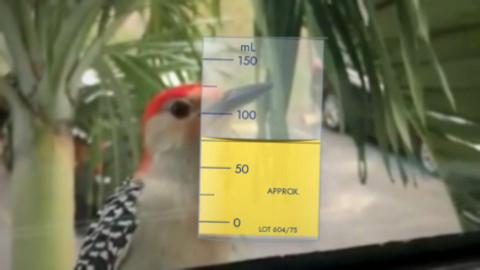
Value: 75 mL
